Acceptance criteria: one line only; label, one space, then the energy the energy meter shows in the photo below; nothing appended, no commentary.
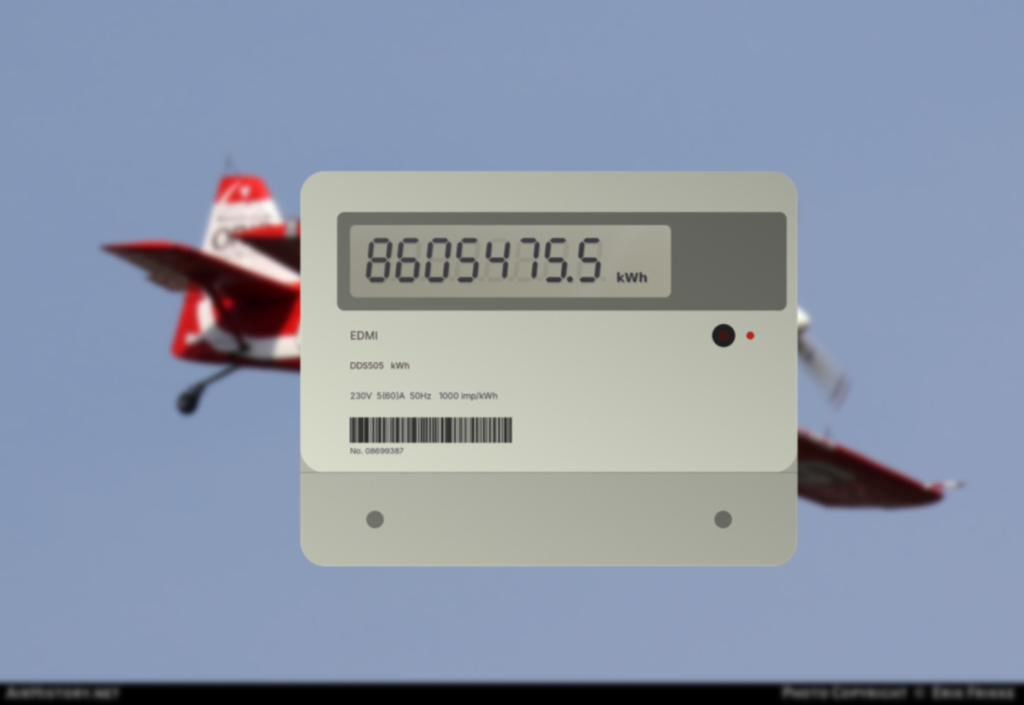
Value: 8605475.5 kWh
